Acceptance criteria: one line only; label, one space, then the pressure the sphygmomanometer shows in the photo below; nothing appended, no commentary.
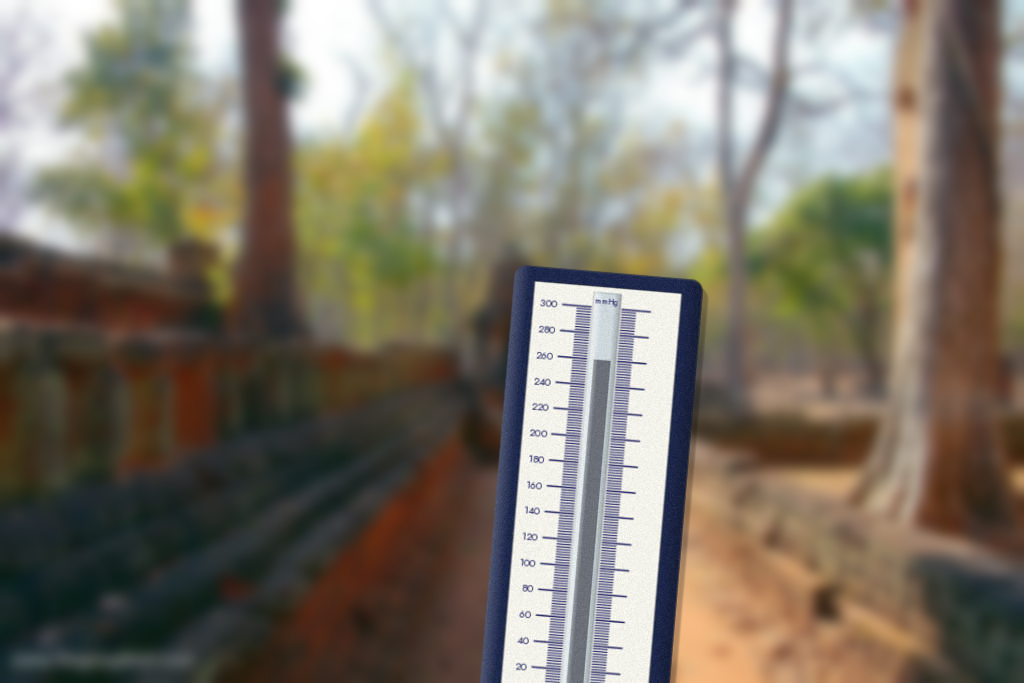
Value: 260 mmHg
